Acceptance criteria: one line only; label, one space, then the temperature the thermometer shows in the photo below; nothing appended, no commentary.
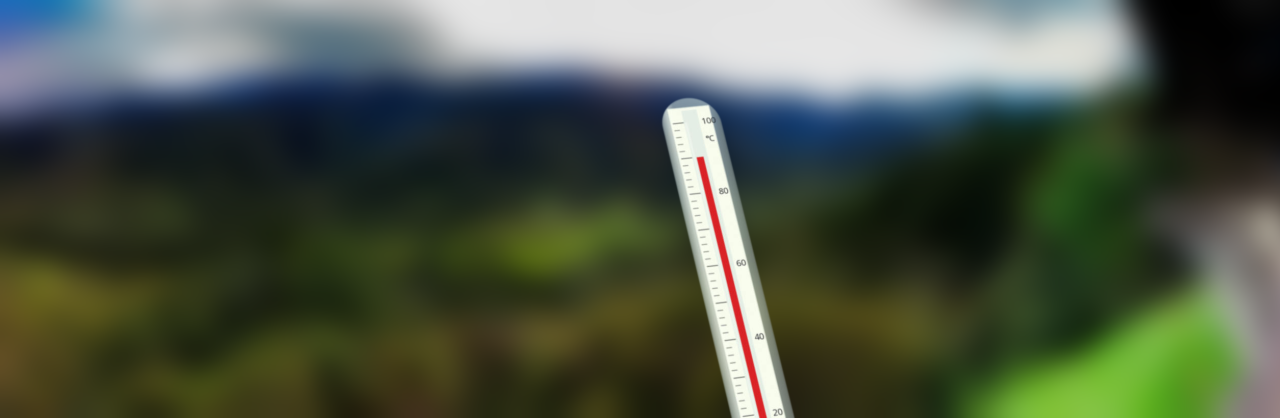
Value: 90 °C
